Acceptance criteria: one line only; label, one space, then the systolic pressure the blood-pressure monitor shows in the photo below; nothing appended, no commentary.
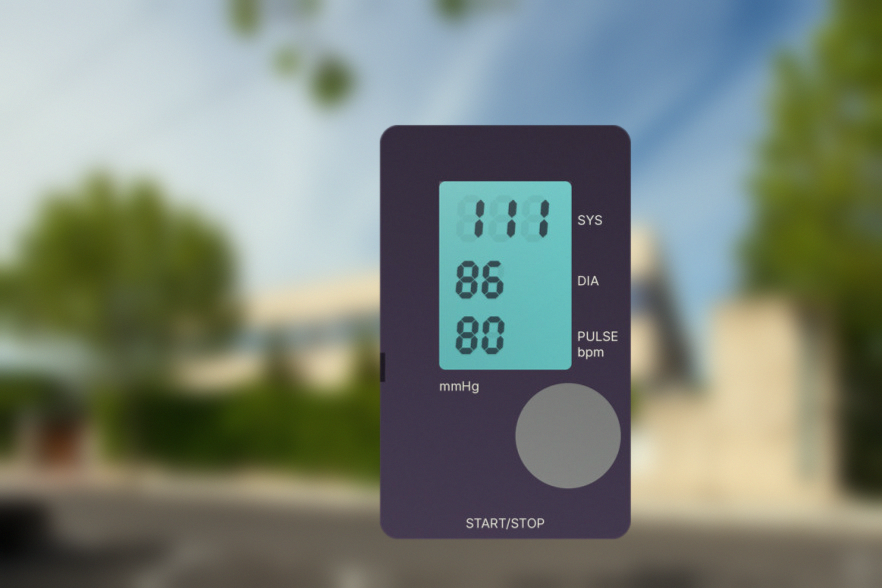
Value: 111 mmHg
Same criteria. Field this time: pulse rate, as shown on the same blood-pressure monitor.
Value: 80 bpm
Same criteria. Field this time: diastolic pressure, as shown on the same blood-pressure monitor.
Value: 86 mmHg
